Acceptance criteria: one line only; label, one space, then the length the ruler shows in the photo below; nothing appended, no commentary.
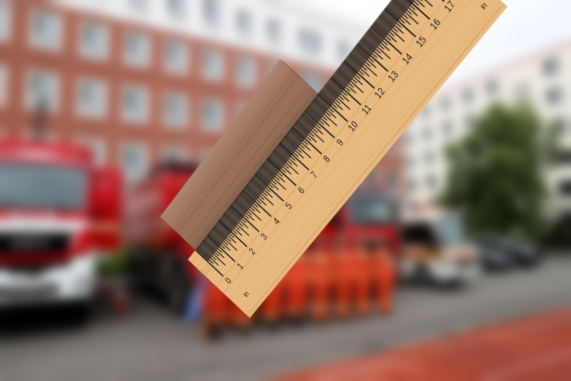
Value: 10 in
